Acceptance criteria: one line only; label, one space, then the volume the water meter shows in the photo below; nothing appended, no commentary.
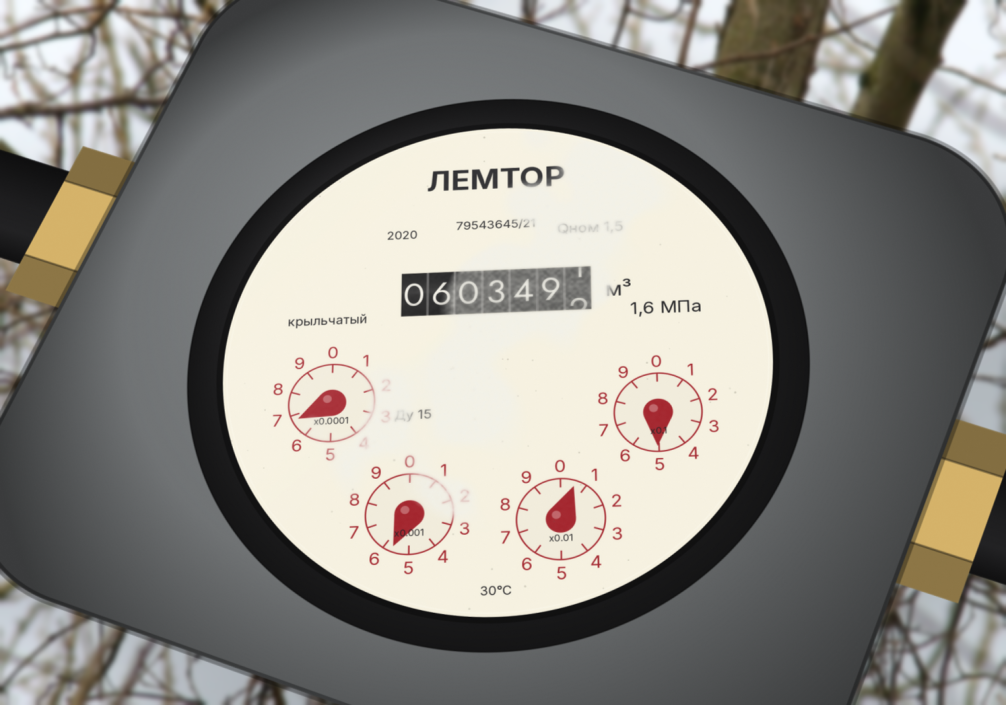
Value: 603491.5056 m³
